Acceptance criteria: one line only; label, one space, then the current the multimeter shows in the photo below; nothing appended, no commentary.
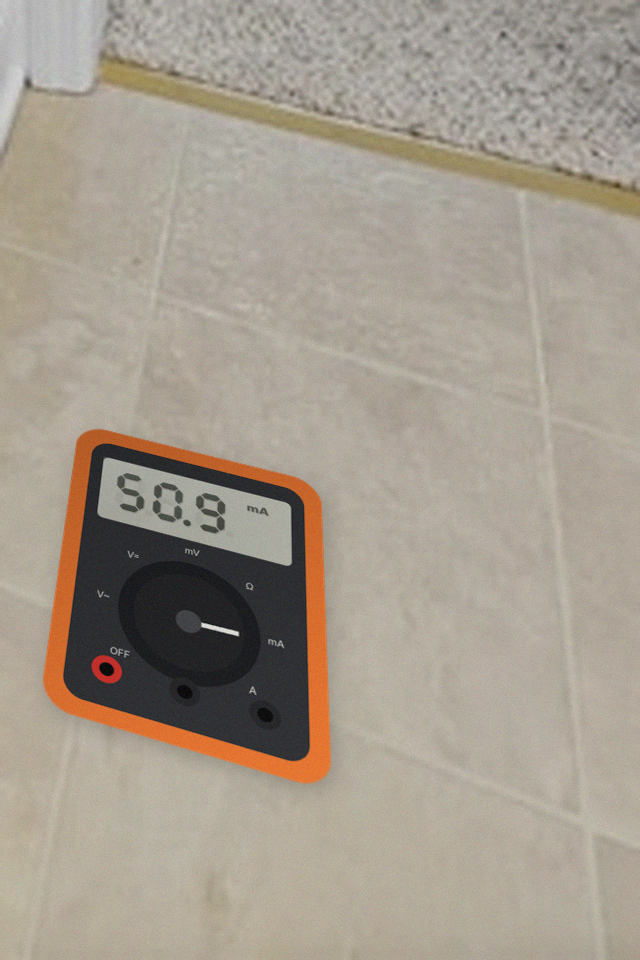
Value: 50.9 mA
